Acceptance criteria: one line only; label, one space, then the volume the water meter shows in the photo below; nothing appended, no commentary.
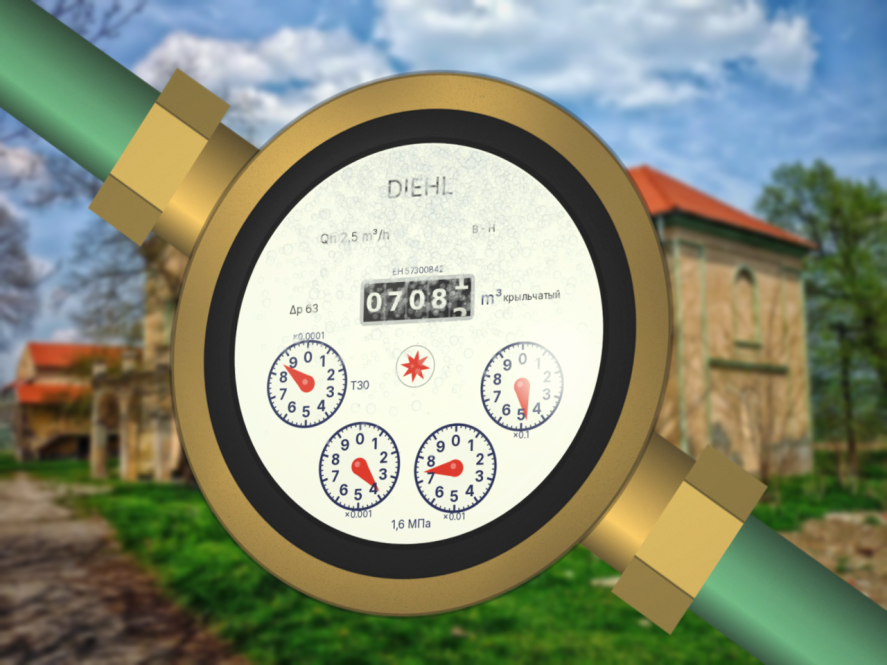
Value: 7081.4738 m³
